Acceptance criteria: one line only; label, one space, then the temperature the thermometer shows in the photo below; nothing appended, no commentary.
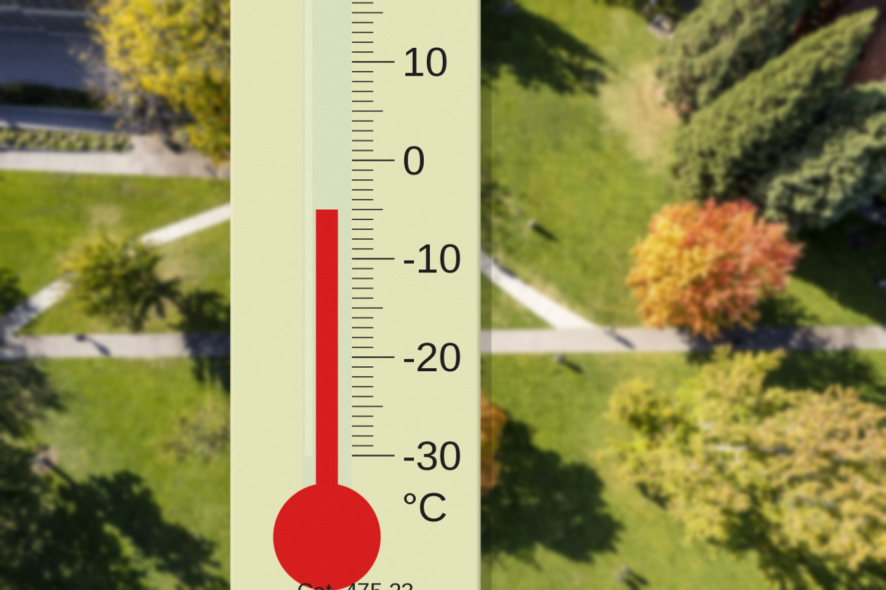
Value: -5 °C
